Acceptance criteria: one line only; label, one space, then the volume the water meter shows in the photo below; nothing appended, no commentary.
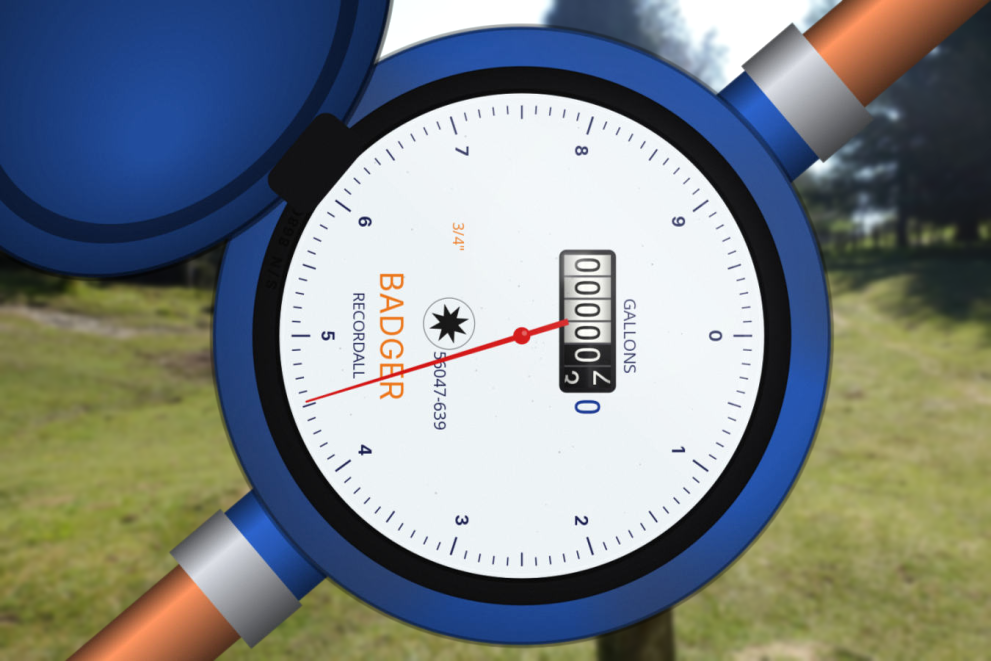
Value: 24.5 gal
